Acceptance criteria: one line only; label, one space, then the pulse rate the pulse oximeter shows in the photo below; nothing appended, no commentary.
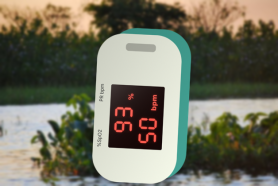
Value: 50 bpm
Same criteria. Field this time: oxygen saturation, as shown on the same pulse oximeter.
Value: 93 %
